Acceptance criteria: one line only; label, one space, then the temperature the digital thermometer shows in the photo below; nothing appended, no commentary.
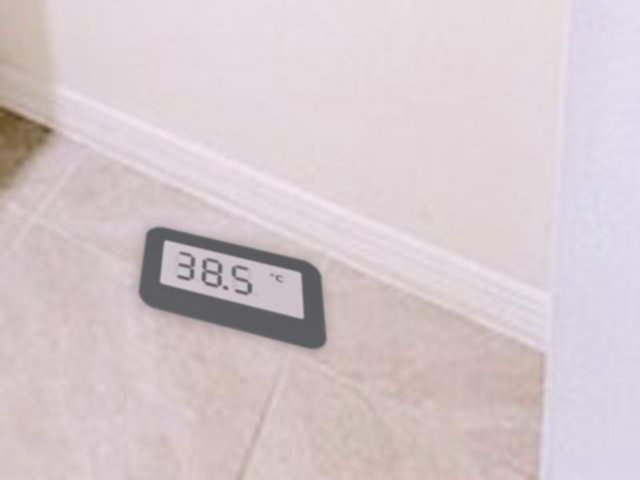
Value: 38.5 °C
